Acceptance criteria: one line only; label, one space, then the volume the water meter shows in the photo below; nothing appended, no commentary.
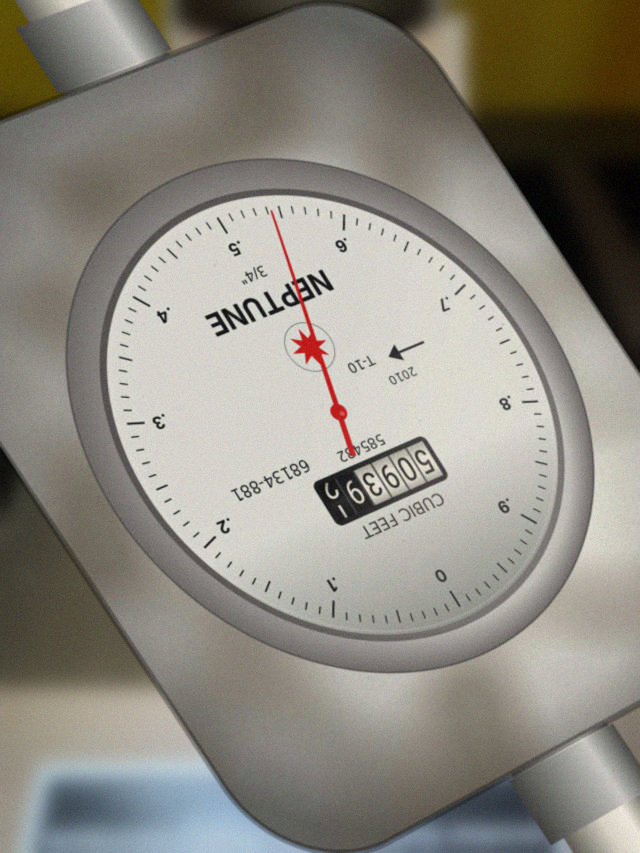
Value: 509391.54 ft³
